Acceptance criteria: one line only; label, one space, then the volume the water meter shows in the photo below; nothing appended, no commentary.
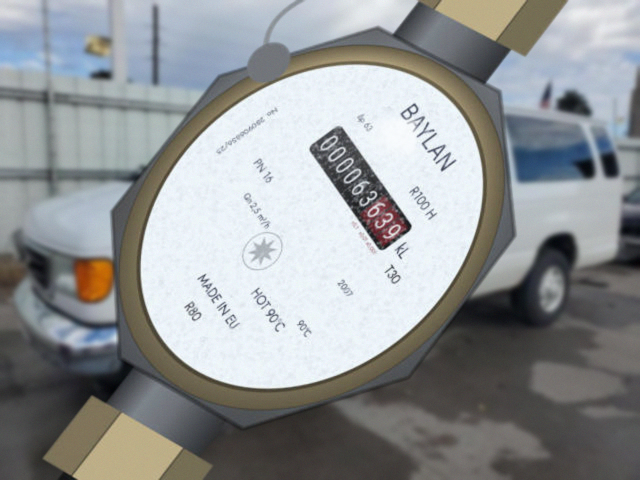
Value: 63.639 kL
